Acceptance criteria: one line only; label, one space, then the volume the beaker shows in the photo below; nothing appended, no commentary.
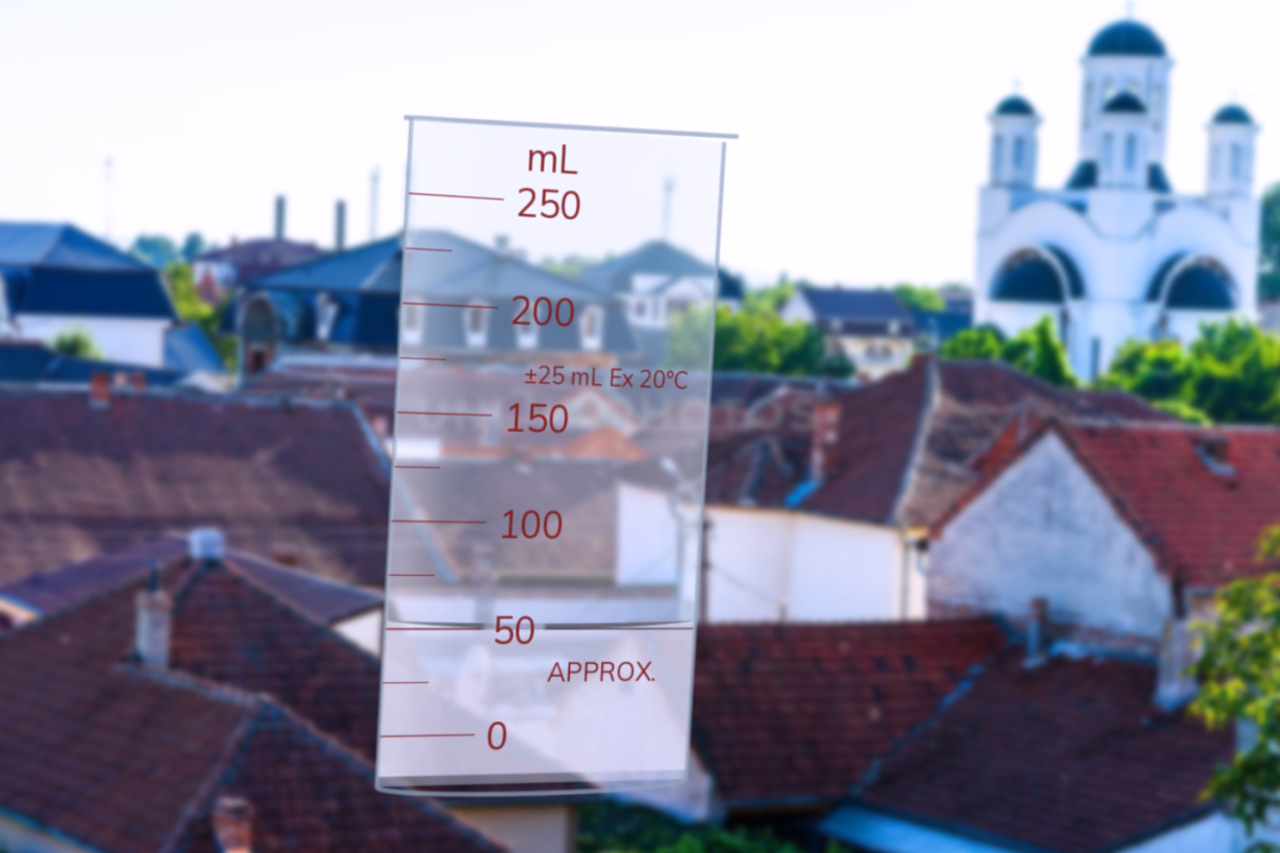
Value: 50 mL
